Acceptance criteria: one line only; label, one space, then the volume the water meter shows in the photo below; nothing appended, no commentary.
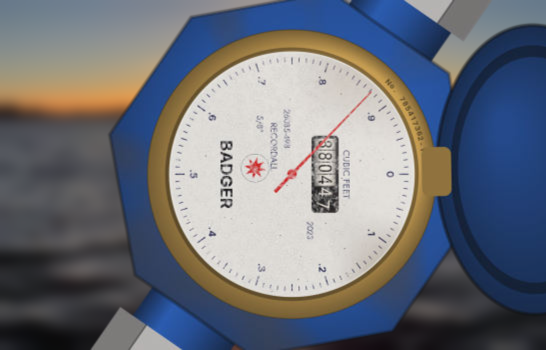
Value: 880446.87 ft³
